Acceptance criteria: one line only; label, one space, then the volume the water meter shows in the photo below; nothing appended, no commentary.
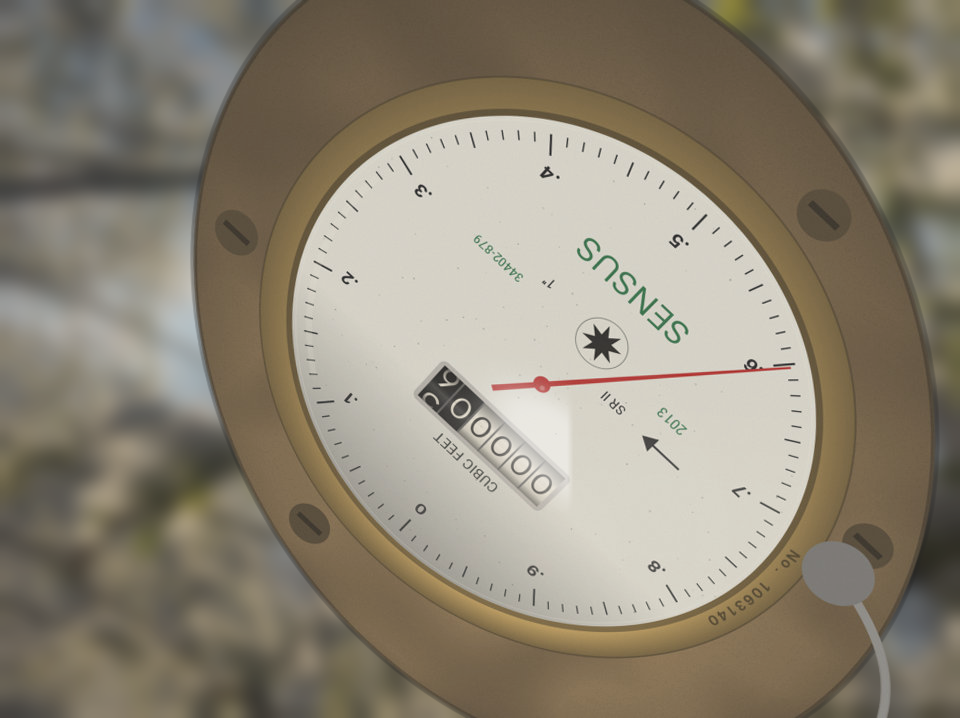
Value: 5.60 ft³
